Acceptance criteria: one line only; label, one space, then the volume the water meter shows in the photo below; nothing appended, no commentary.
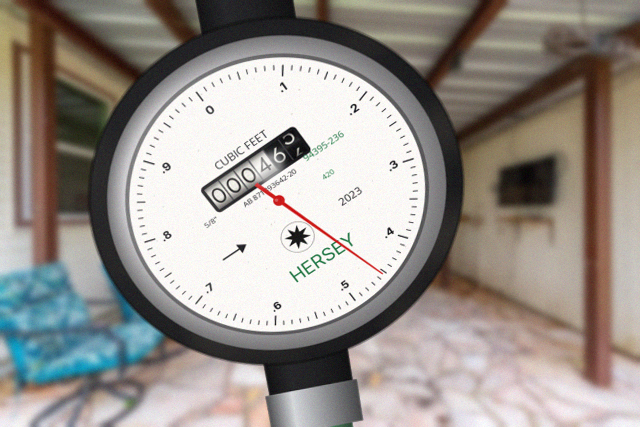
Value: 465.45 ft³
